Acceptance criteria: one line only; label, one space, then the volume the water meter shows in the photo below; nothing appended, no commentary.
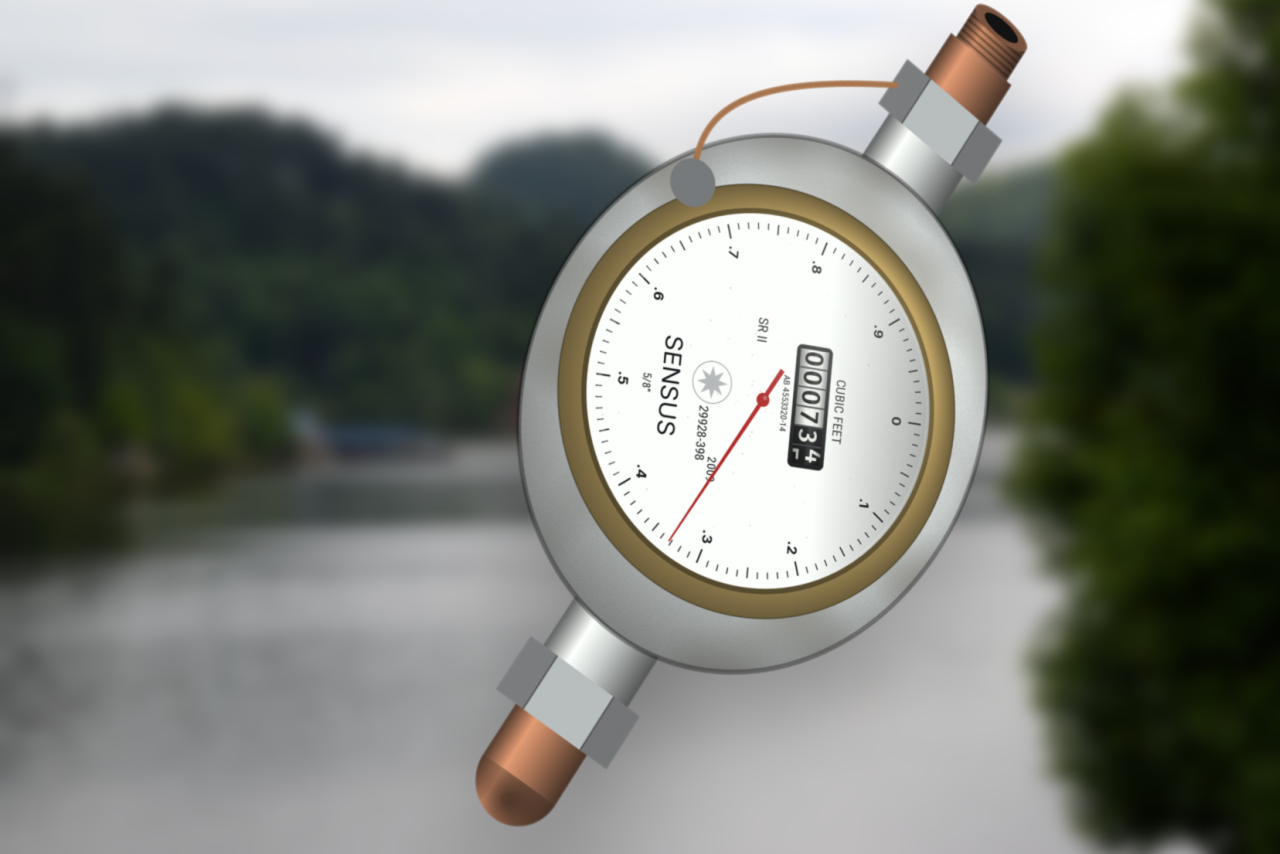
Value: 734.33 ft³
